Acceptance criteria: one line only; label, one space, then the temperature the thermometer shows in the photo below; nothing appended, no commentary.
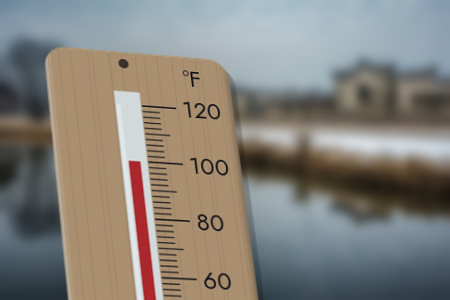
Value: 100 °F
